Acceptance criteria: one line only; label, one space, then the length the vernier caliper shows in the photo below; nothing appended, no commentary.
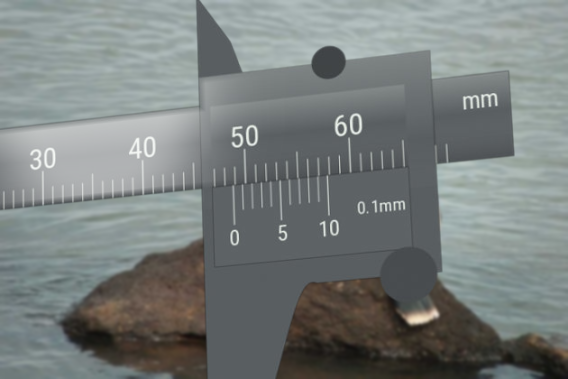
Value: 48.8 mm
